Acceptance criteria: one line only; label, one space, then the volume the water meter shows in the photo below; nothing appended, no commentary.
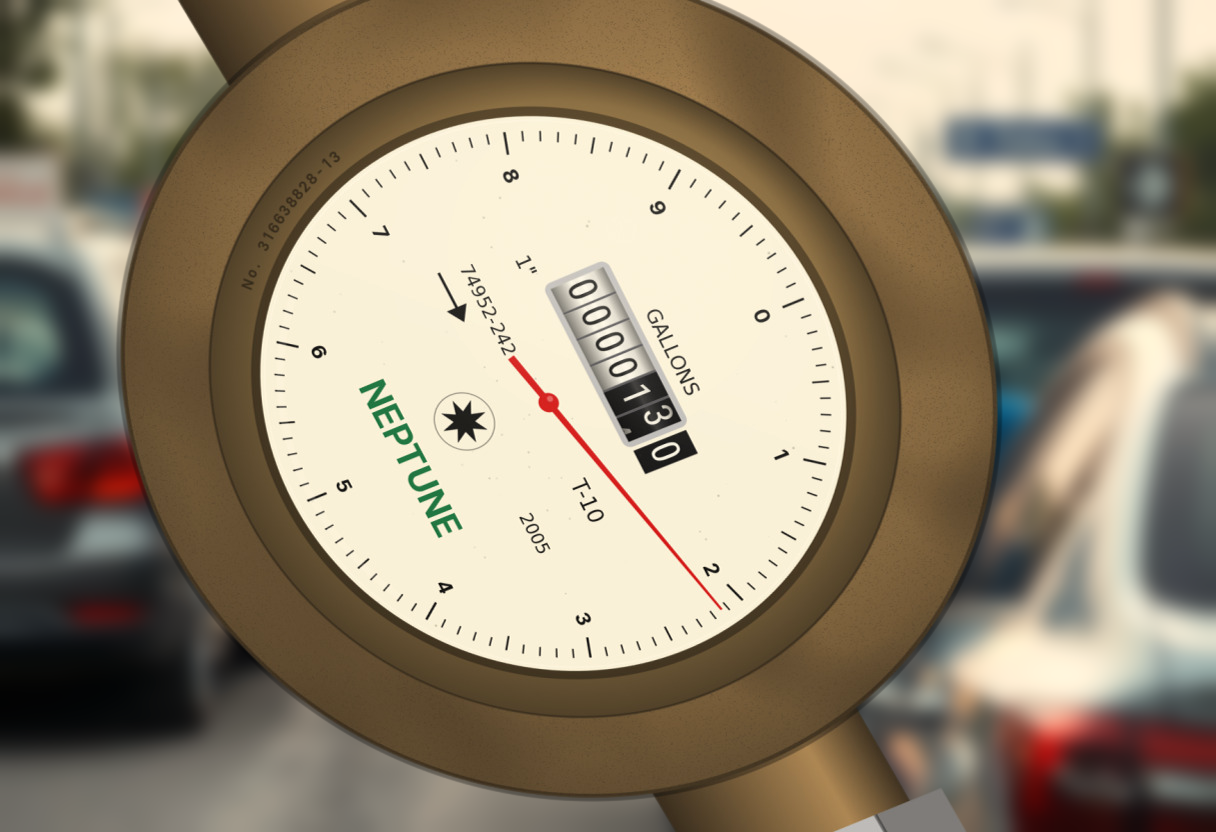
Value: 132.1 gal
